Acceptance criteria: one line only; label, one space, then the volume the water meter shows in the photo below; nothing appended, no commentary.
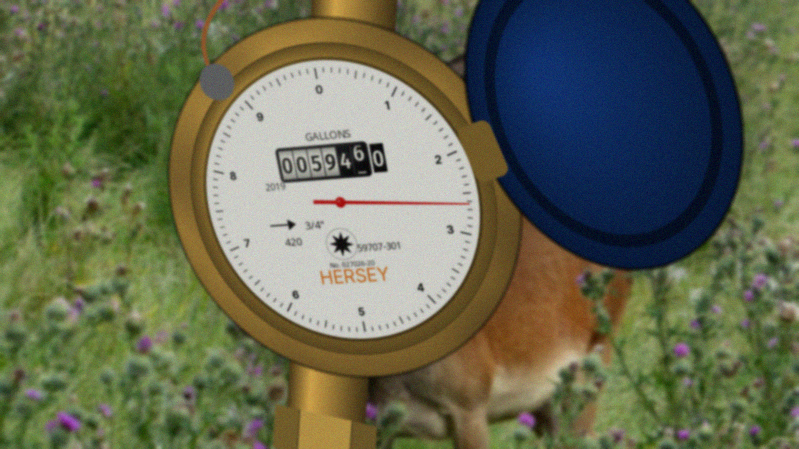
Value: 59462.6 gal
